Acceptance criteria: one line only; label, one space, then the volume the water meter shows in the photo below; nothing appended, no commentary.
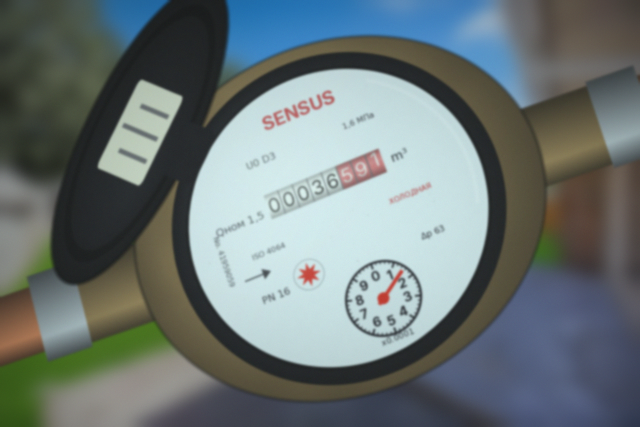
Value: 36.5911 m³
